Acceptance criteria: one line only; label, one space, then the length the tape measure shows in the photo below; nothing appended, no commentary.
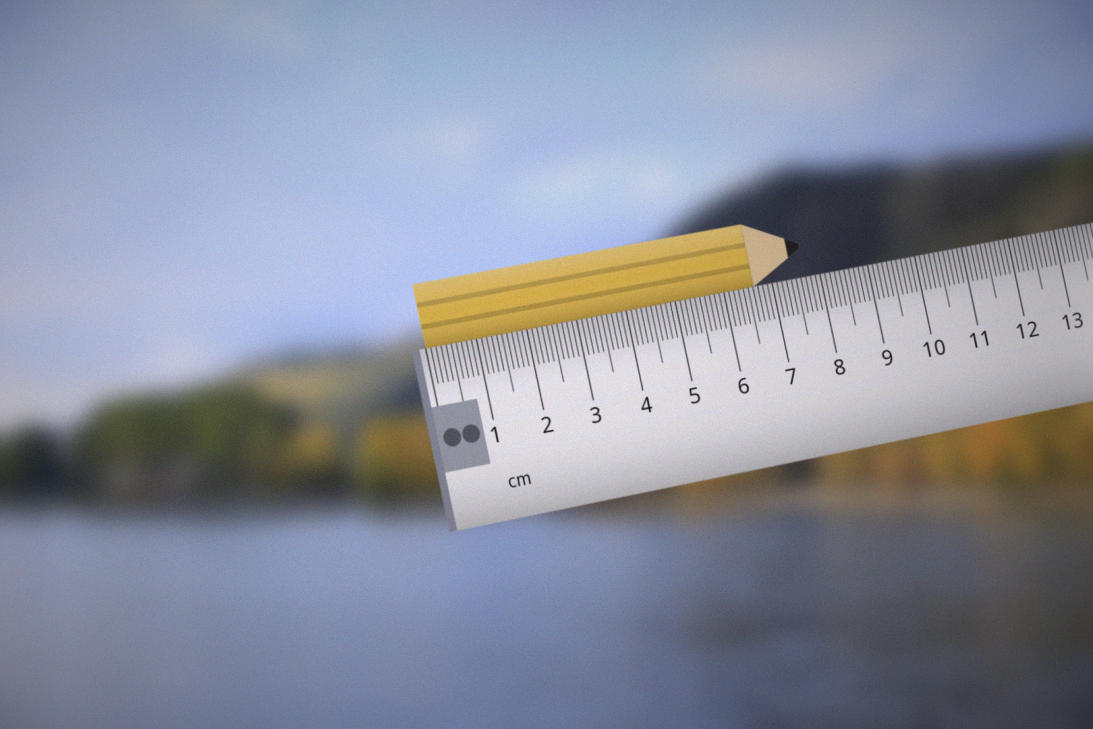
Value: 7.7 cm
